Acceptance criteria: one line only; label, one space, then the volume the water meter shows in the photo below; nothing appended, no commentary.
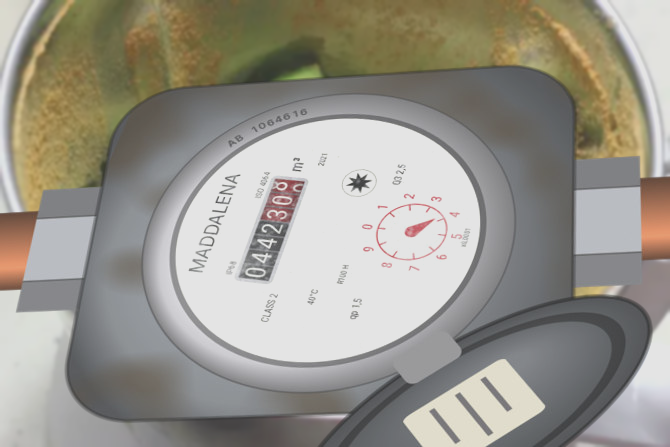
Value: 442.3083 m³
